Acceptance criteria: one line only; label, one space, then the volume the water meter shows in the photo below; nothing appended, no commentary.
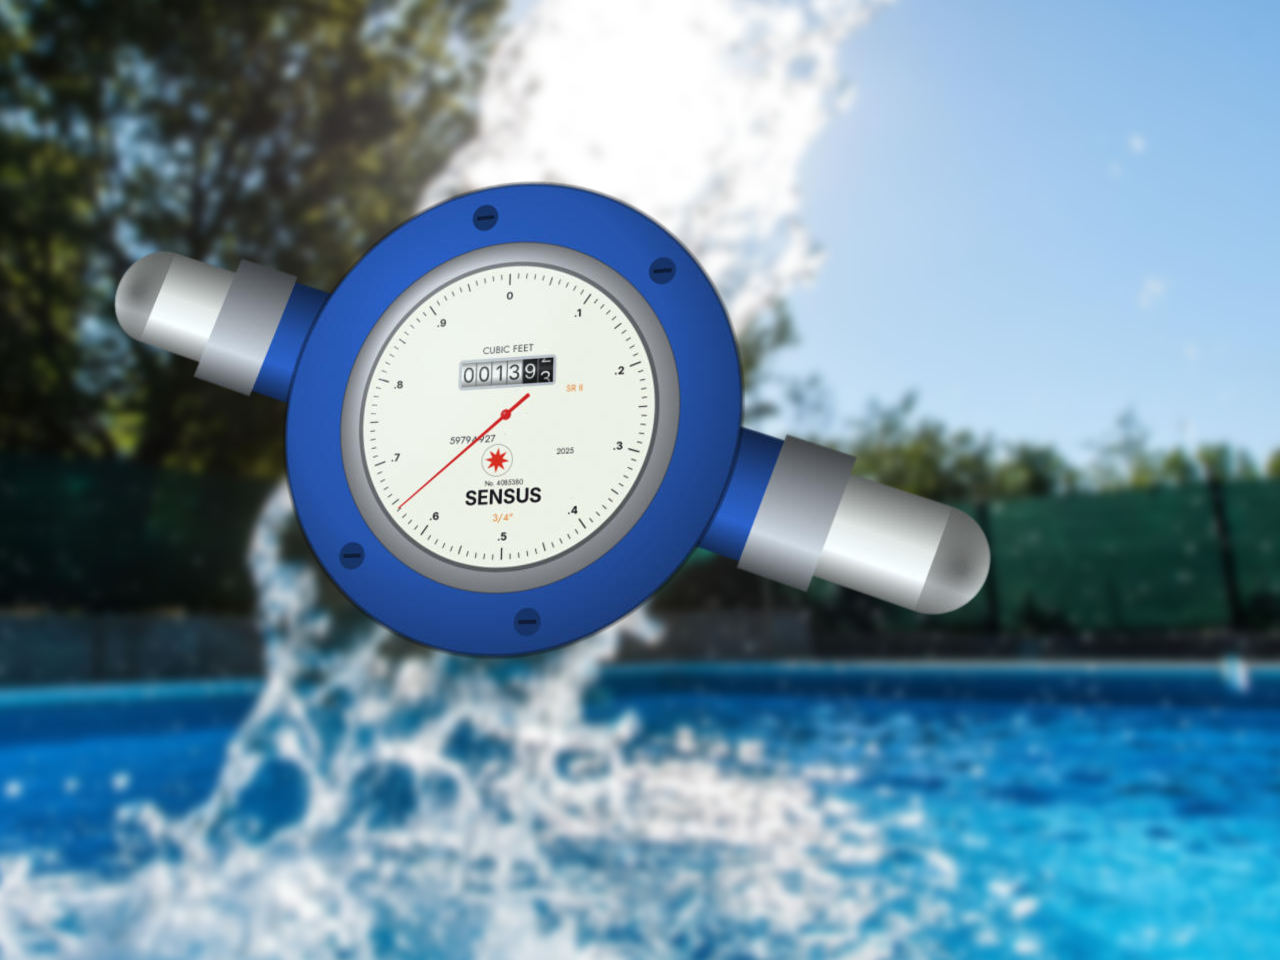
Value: 1392.64 ft³
